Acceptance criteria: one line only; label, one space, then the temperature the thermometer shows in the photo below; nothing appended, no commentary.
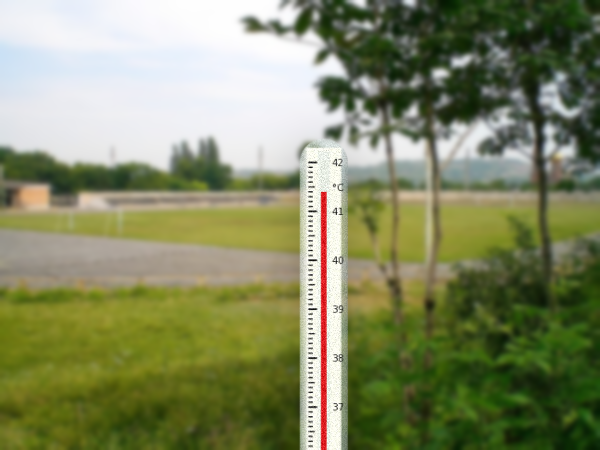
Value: 41.4 °C
